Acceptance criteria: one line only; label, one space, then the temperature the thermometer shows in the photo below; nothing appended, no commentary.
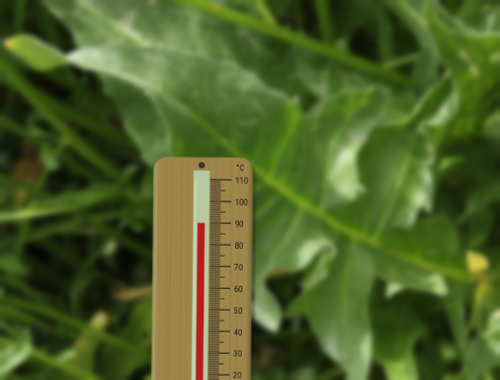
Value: 90 °C
